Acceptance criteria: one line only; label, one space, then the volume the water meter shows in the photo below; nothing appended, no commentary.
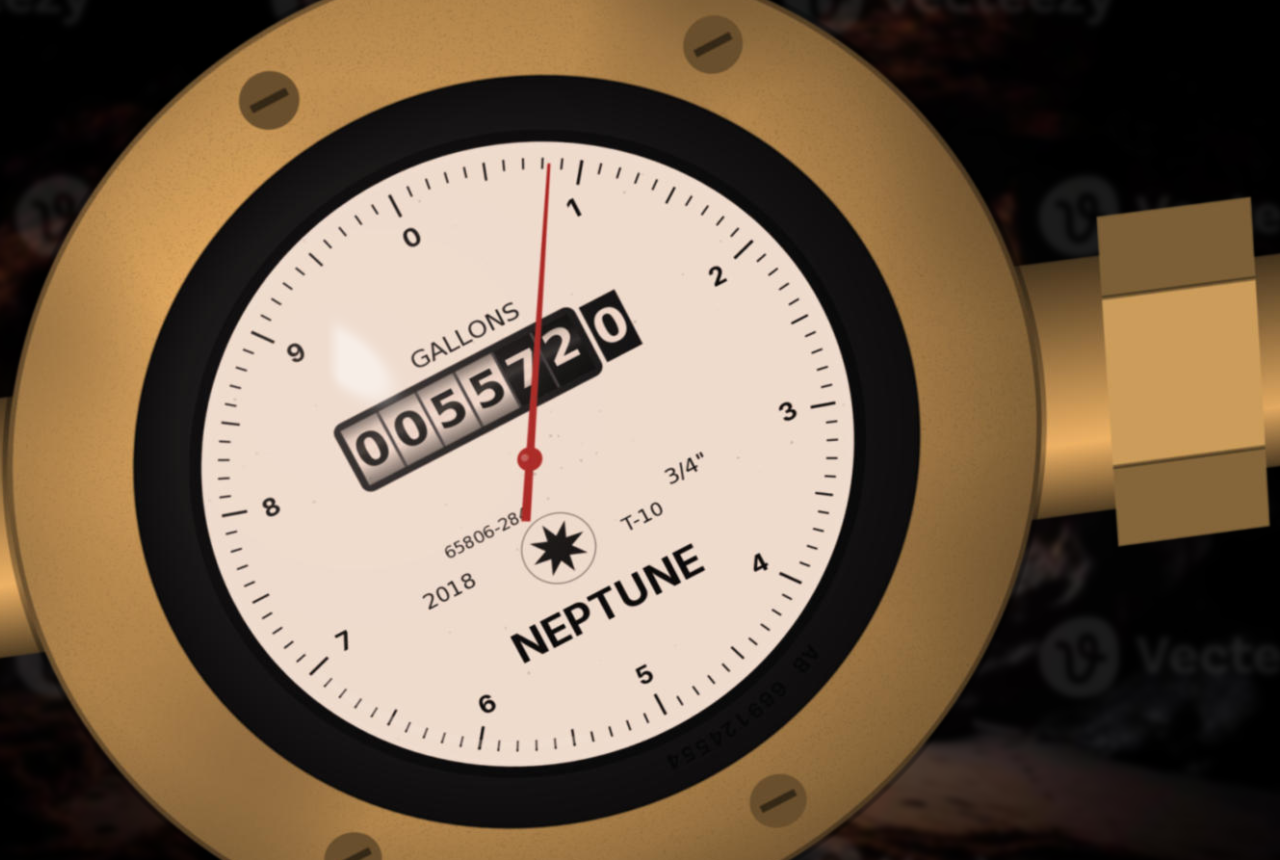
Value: 55720.8 gal
